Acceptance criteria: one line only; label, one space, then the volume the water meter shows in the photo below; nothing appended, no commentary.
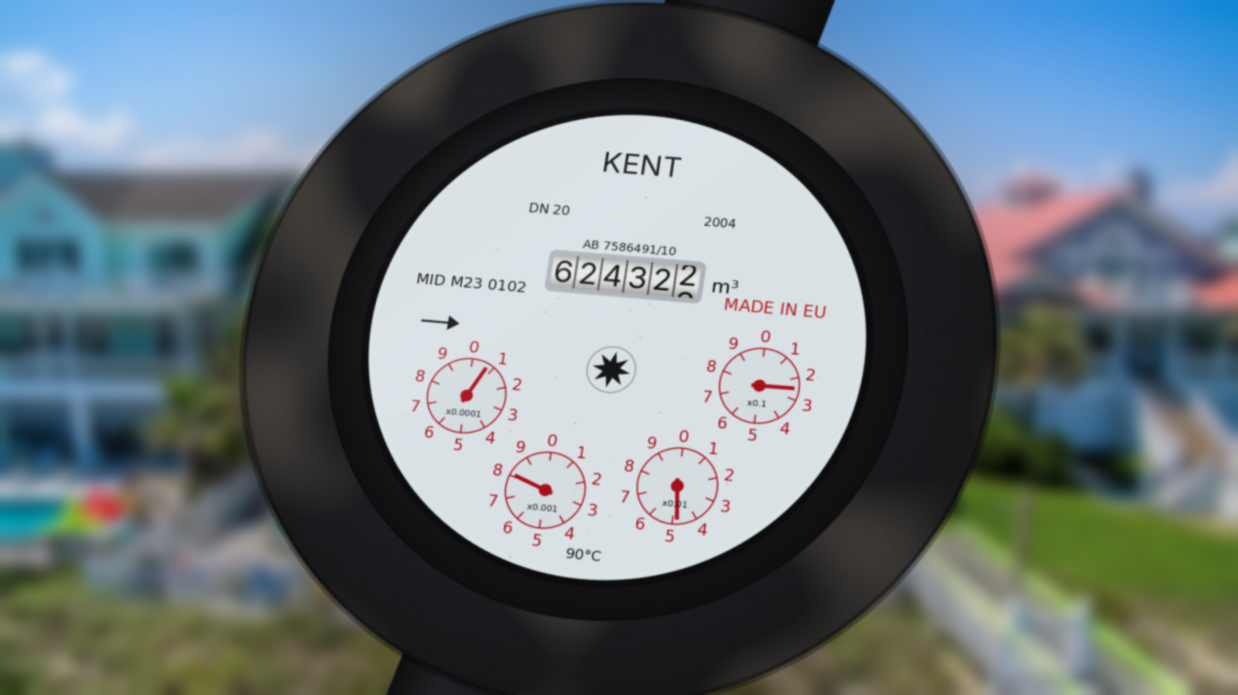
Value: 624322.2480 m³
